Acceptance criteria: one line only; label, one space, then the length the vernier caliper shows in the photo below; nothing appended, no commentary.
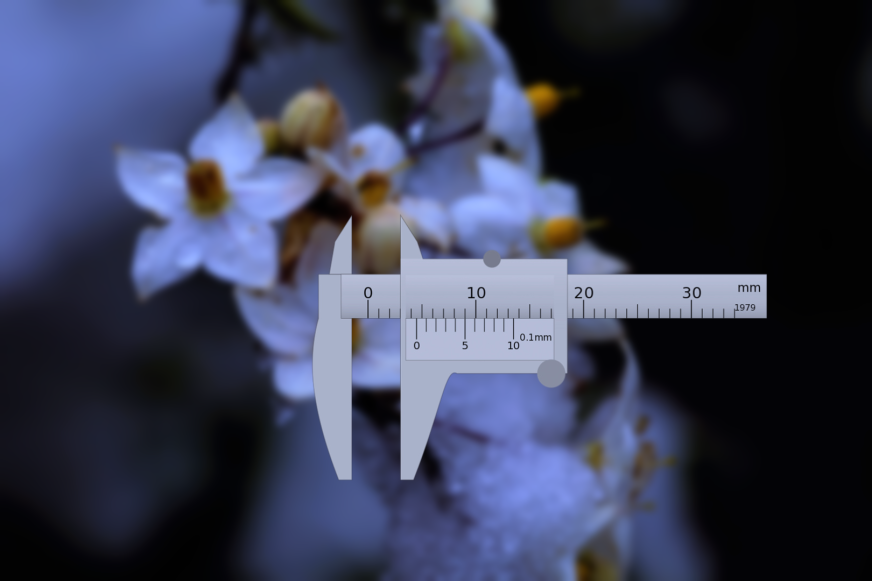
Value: 4.5 mm
